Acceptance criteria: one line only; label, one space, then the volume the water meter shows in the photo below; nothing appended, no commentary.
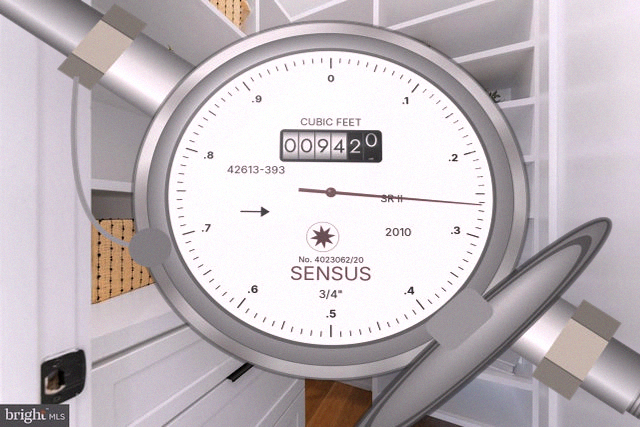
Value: 9420.26 ft³
